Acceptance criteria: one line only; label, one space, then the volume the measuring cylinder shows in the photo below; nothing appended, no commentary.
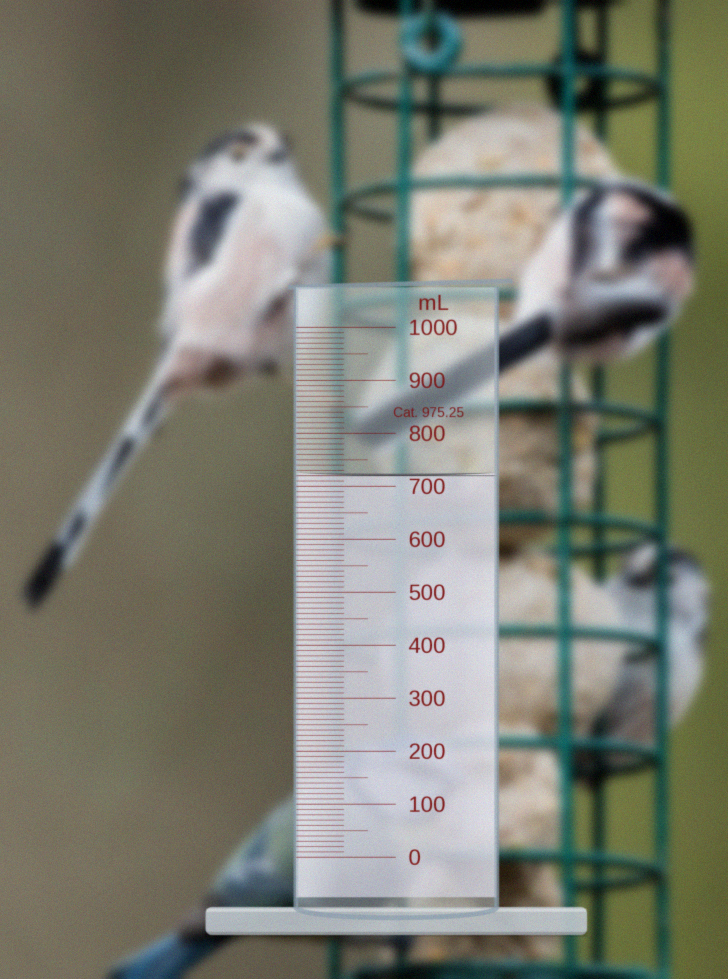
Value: 720 mL
